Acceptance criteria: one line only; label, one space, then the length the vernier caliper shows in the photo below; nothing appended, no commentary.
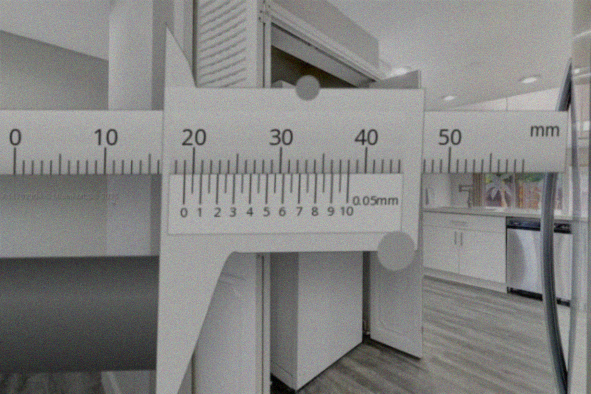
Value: 19.0 mm
